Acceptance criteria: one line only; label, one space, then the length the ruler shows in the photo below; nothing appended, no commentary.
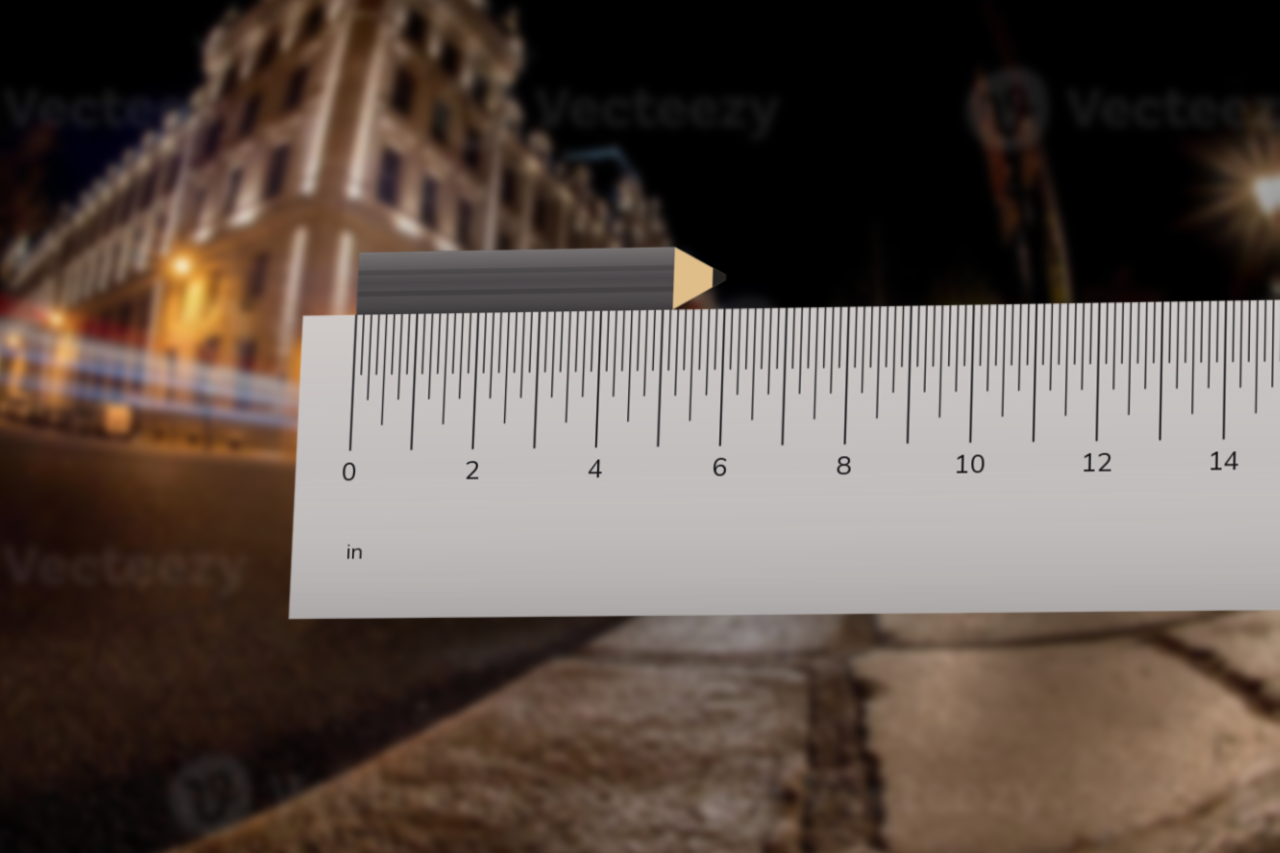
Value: 6 in
